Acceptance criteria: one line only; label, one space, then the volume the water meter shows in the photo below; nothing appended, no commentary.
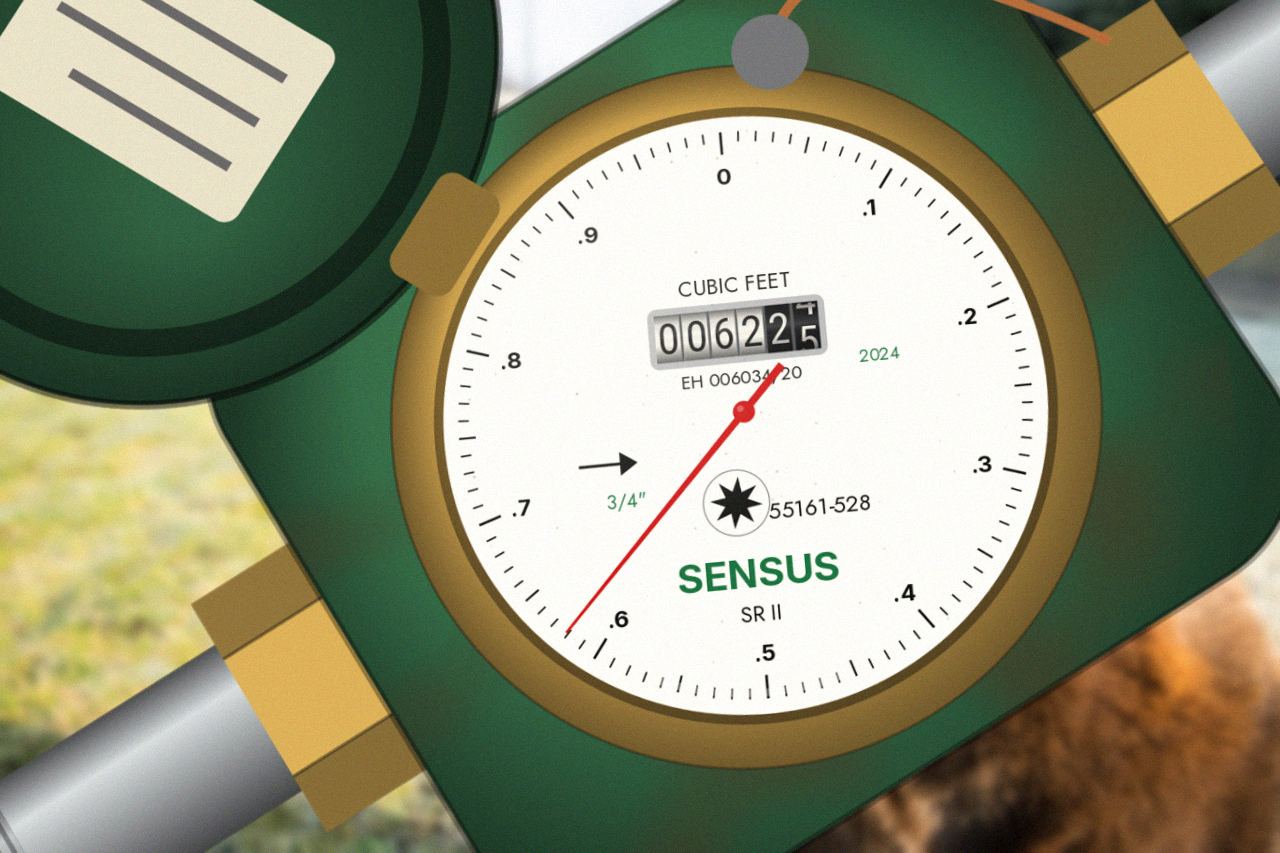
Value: 6224.62 ft³
